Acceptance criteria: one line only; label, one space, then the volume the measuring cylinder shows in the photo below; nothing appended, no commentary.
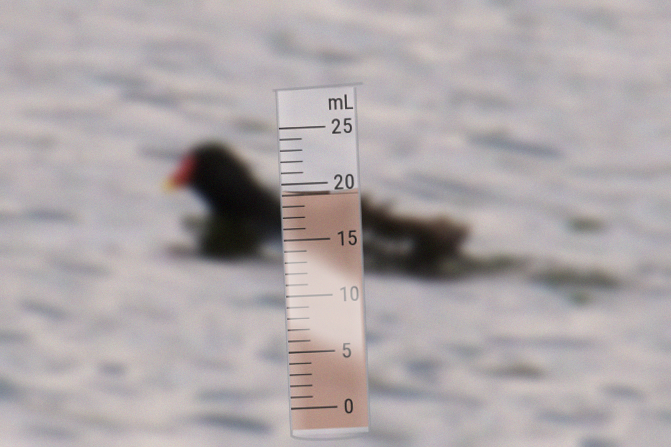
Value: 19 mL
